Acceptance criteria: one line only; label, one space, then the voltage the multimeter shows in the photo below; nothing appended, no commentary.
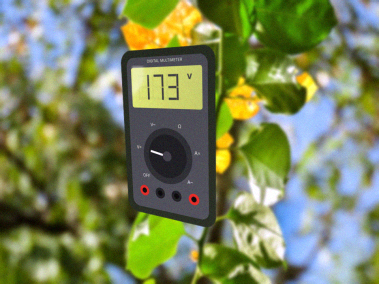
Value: 173 V
